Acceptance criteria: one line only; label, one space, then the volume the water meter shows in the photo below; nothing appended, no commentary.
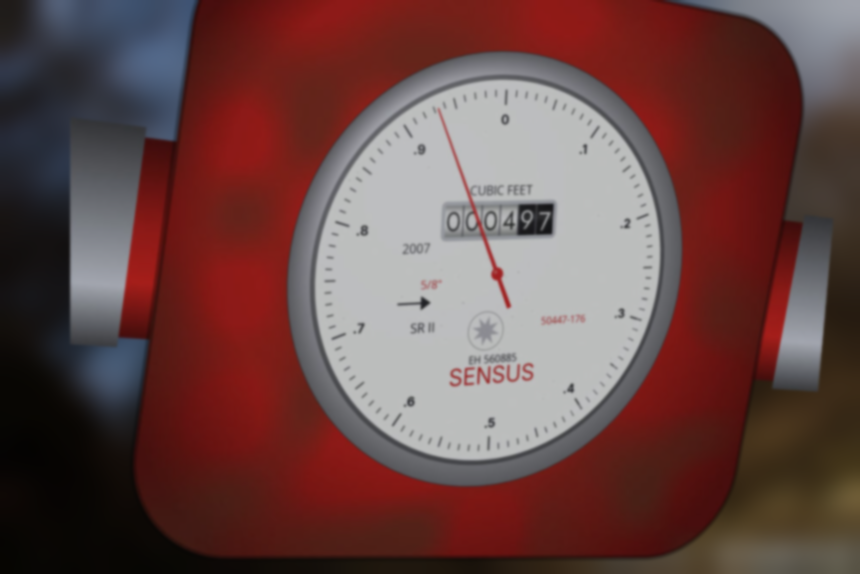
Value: 496.93 ft³
